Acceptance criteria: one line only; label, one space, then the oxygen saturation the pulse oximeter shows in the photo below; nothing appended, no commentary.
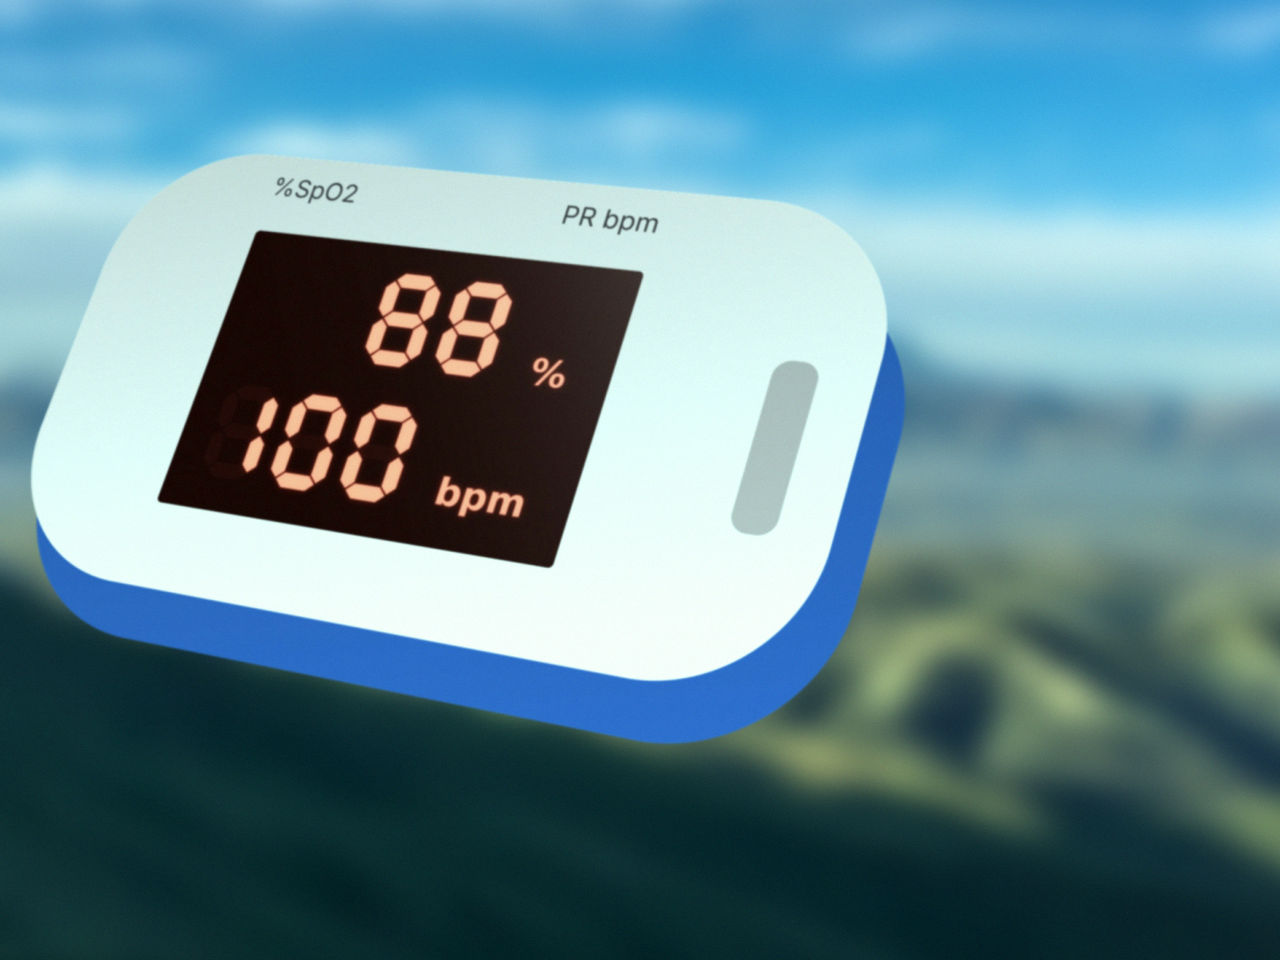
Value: 88 %
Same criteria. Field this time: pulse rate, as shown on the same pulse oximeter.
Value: 100 bpm
